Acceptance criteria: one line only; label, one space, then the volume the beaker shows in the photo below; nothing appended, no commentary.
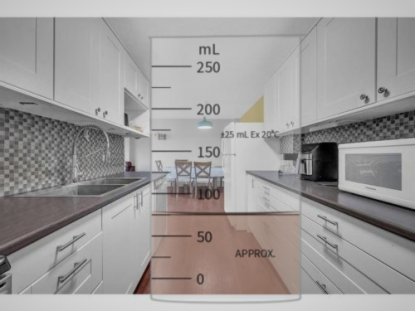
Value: 75 mL
